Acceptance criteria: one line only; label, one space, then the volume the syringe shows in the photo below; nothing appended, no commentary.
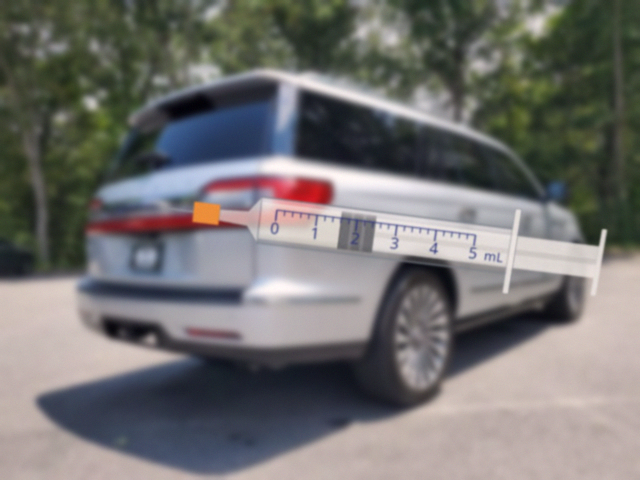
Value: 1.6 mL
